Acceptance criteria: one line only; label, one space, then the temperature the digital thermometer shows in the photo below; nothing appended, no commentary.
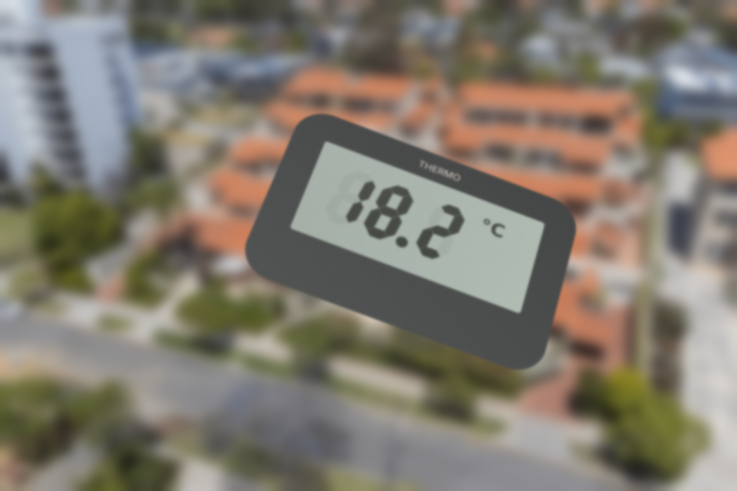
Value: 18.2 °C
